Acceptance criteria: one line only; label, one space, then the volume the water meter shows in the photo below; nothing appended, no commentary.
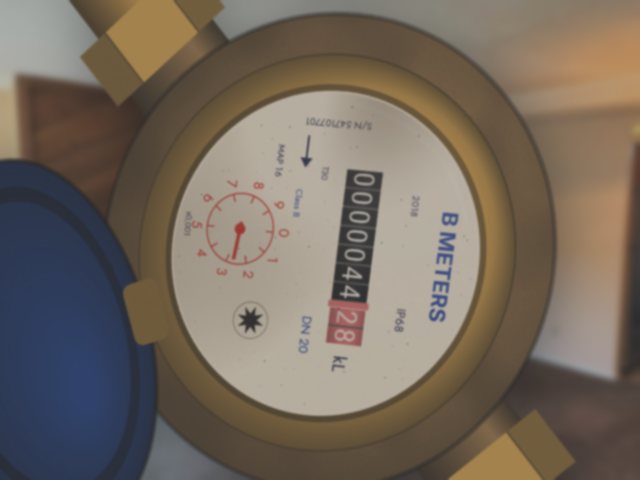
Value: 44.282 kL
